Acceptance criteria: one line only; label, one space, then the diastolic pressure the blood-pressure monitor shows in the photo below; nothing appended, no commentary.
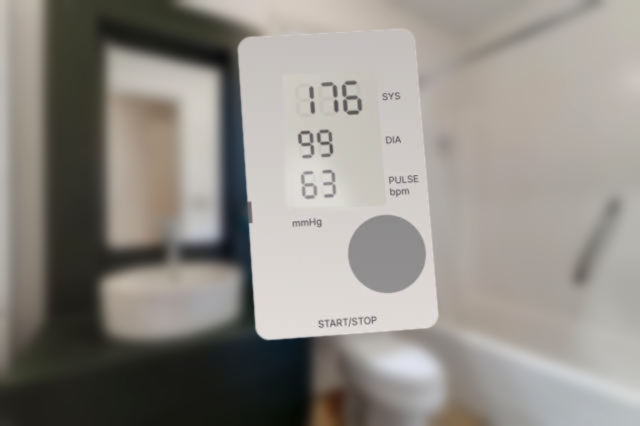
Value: 99 mmHg
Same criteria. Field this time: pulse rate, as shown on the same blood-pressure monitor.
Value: 63 bpm
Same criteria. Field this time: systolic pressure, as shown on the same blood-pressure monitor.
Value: 176 mmHg
